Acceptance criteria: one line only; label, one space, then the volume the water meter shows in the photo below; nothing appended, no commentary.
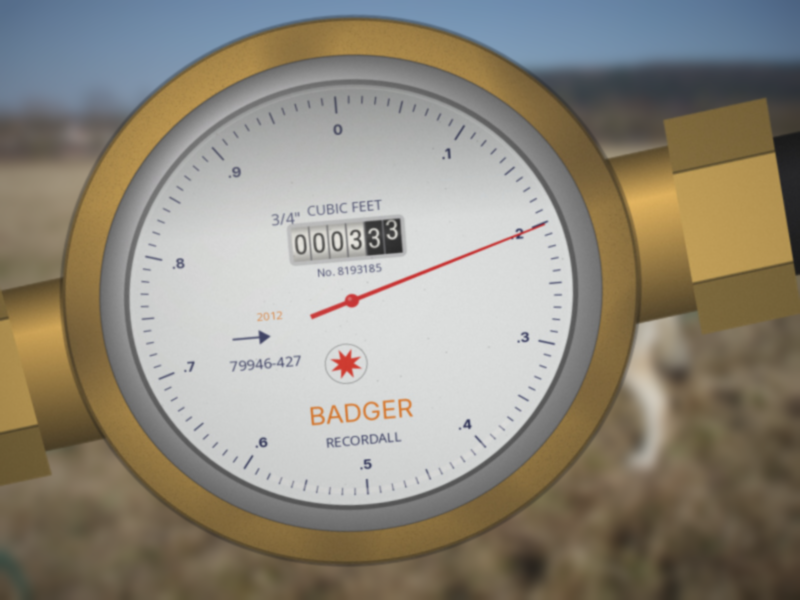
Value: 333.20 ft³
